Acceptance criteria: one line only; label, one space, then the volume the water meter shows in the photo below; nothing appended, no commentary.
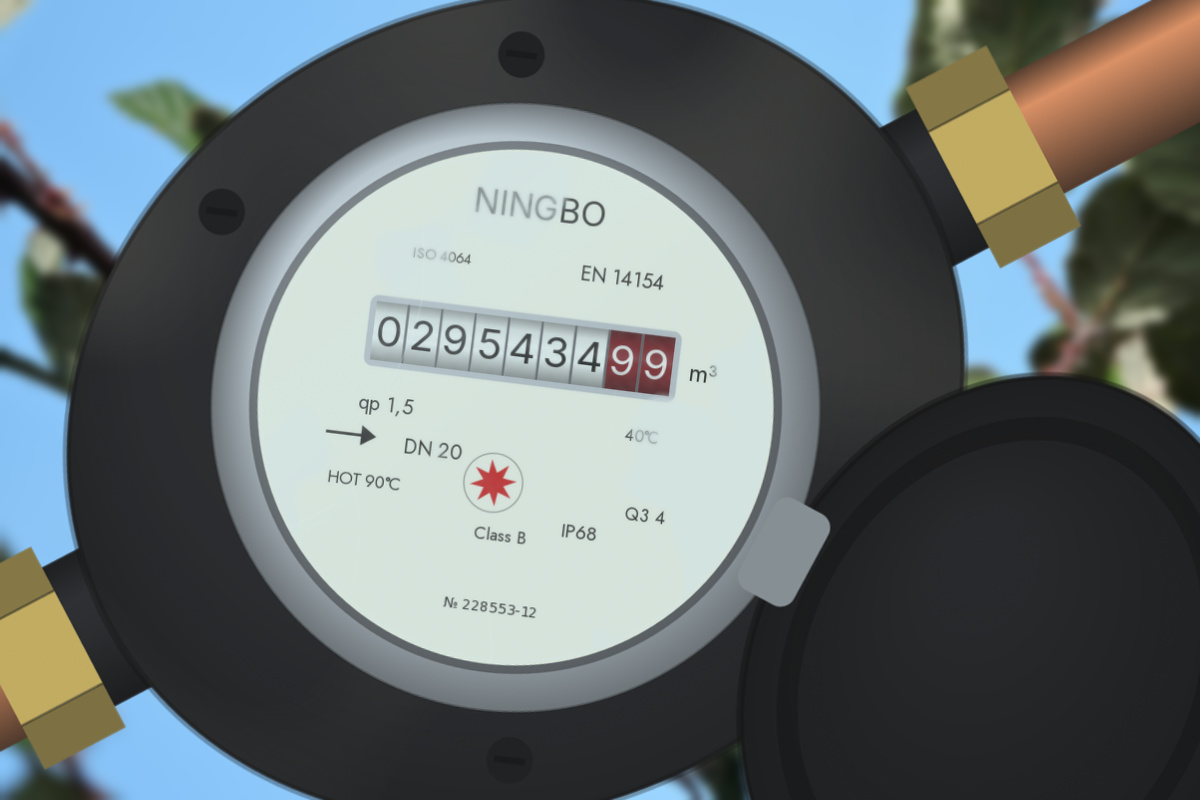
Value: 295434.99 m³
